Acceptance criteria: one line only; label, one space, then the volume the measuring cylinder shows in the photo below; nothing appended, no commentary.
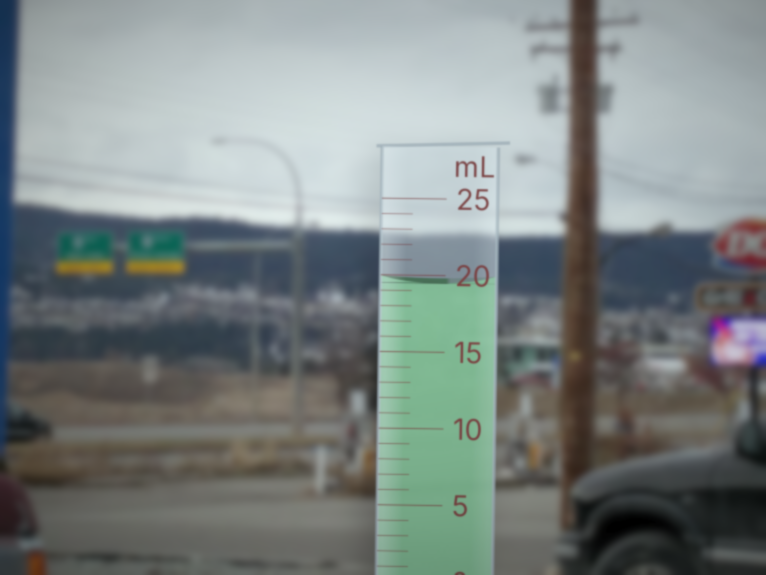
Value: 19.5 mL
